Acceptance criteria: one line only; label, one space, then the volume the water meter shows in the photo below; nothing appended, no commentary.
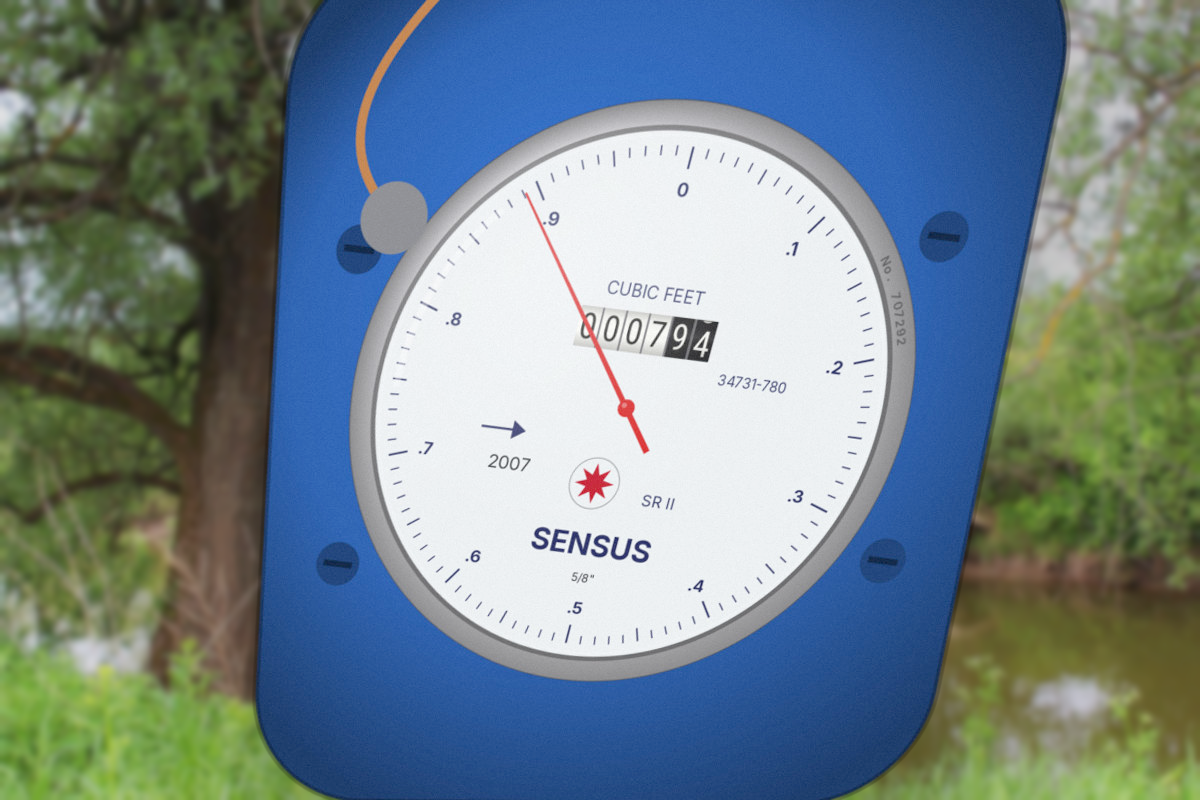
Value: 793.89 ft³
